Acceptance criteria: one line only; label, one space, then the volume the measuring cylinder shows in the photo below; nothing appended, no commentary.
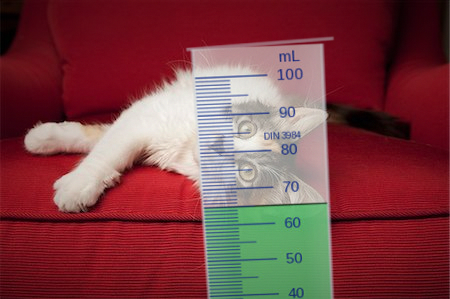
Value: 65 mL
